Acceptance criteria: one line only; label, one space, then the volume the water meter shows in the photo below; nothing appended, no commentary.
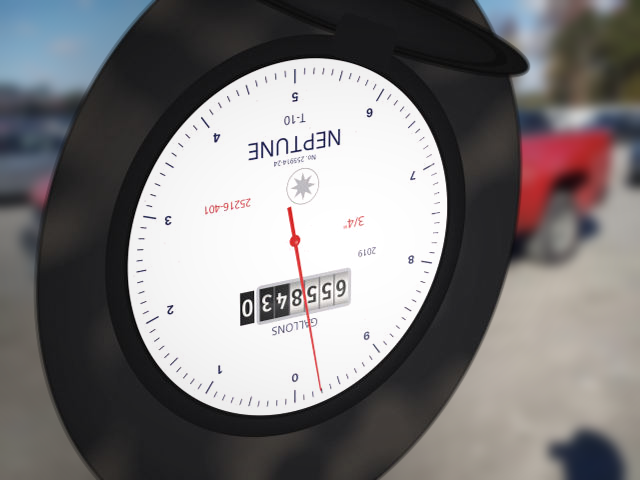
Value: 6558429.7 gal
